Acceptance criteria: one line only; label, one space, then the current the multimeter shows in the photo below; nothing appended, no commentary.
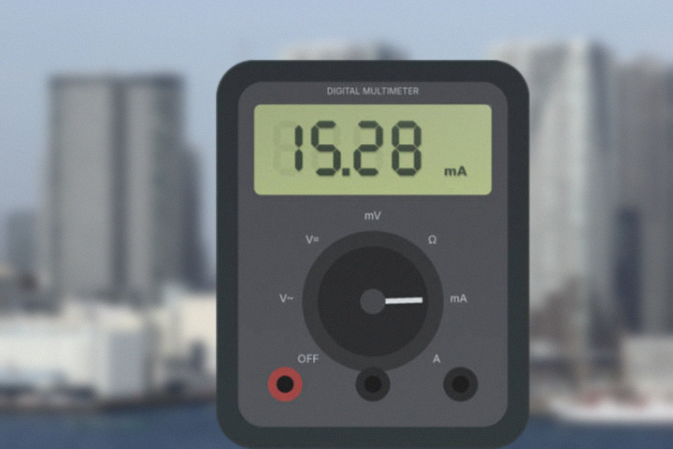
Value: 15.28 mA
